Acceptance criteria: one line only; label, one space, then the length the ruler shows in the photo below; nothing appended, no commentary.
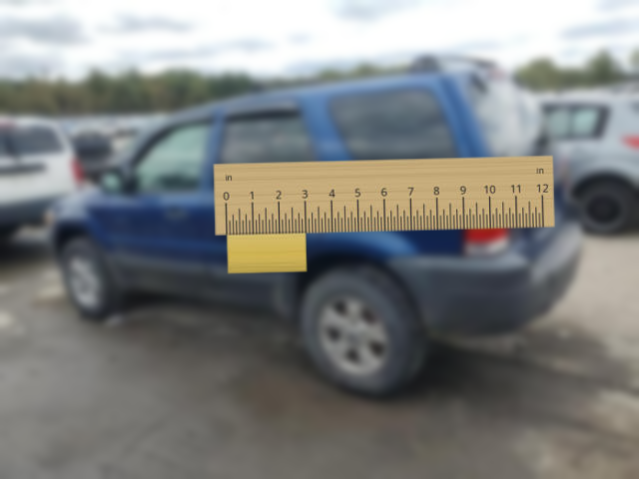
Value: 3 in
